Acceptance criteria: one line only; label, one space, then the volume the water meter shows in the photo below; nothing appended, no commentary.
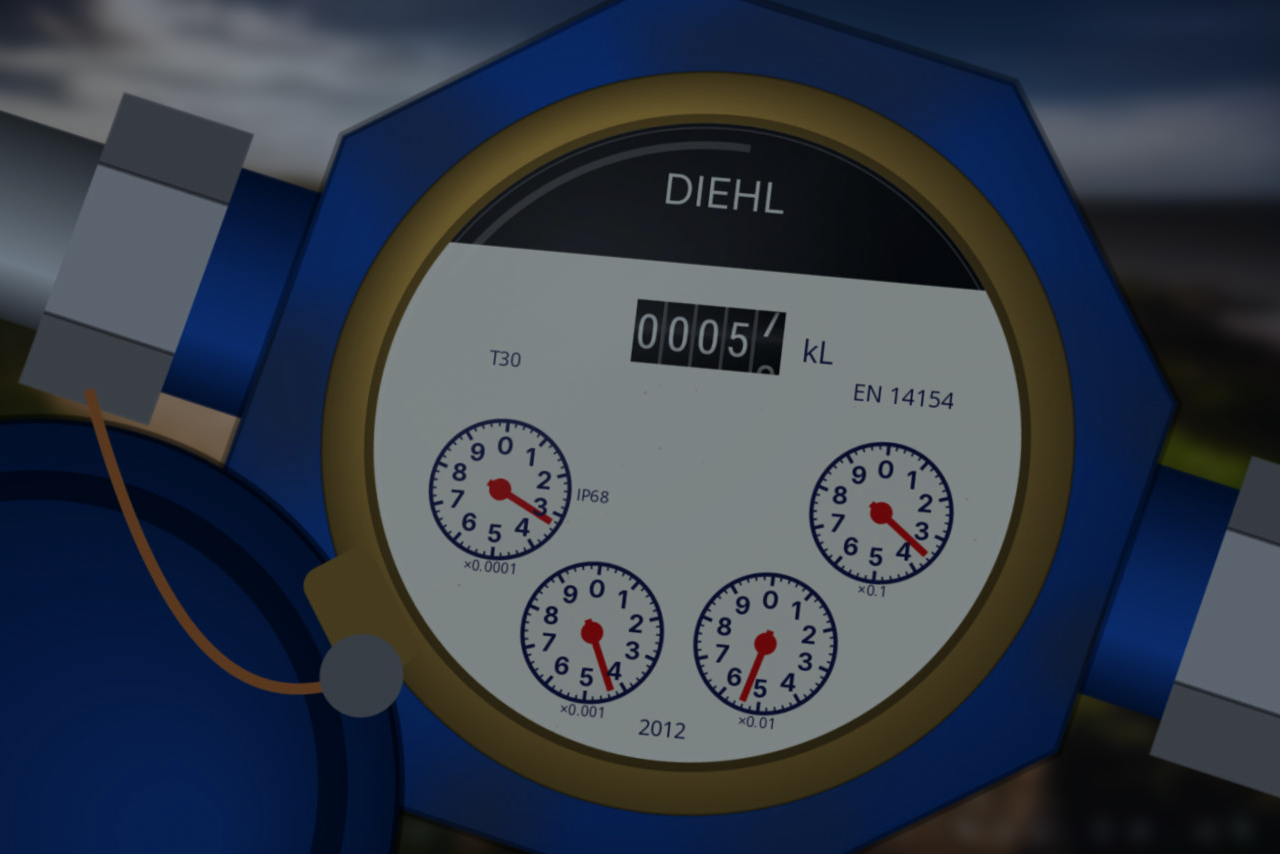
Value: 57.3543 kL
